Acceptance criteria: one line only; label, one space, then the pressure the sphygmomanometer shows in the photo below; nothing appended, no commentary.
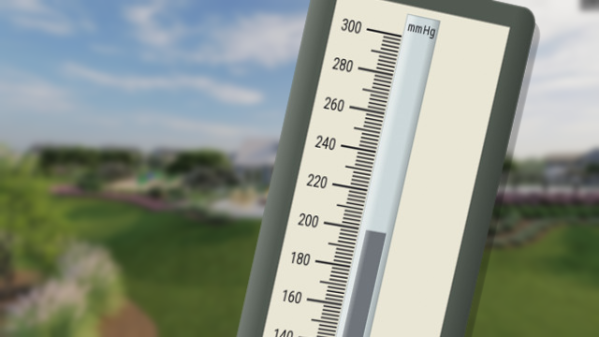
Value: 200 mmHg
